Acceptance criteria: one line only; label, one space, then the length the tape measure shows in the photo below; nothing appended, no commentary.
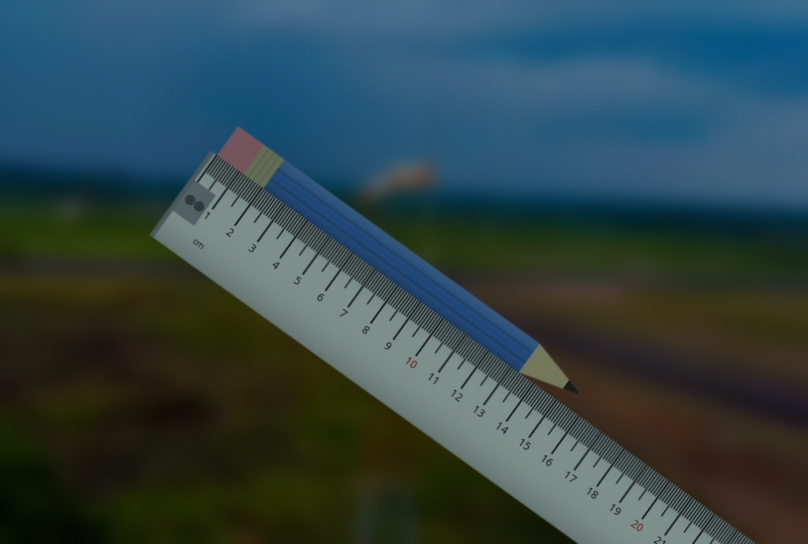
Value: 15.5 cm
